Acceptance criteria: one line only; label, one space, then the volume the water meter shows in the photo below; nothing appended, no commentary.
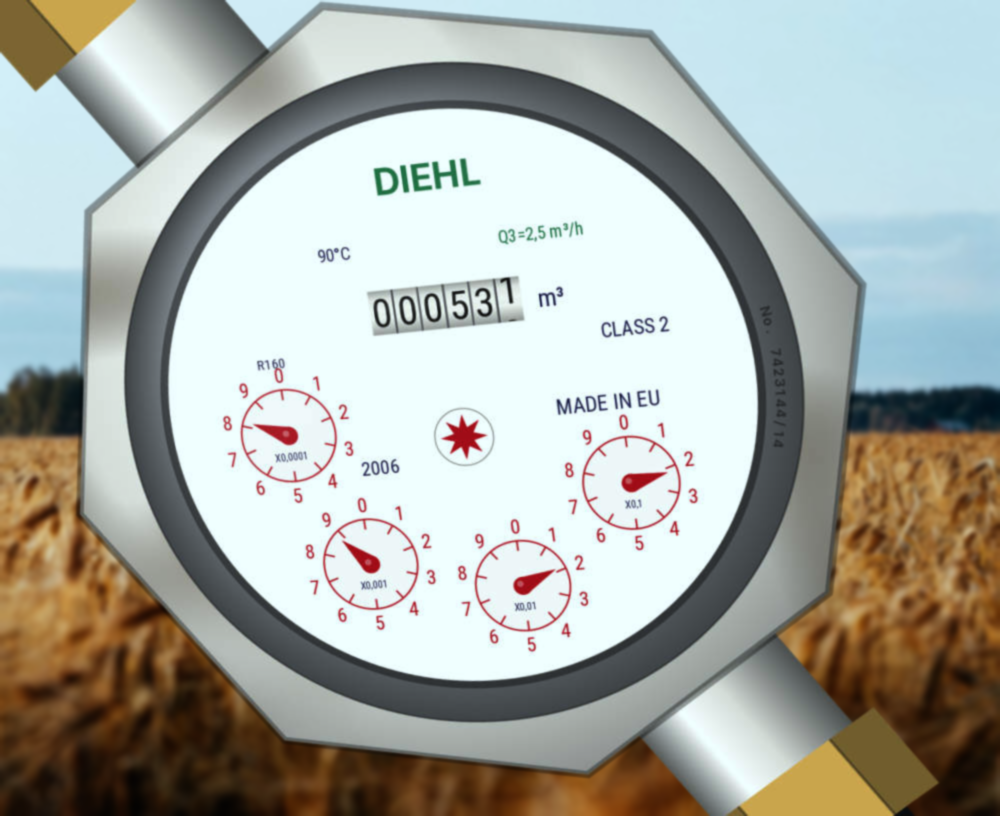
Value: 531.2188 m³
